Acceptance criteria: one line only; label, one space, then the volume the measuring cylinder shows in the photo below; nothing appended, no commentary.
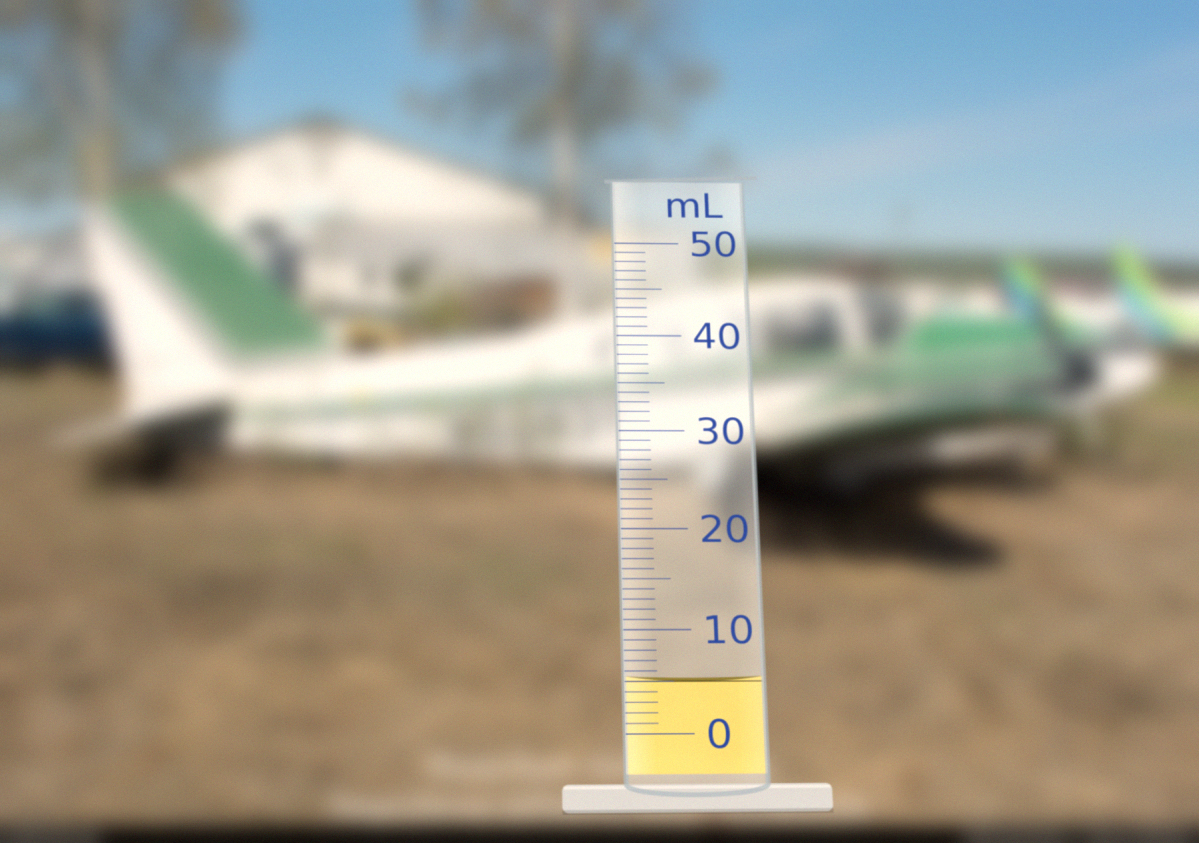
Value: 5 mL
